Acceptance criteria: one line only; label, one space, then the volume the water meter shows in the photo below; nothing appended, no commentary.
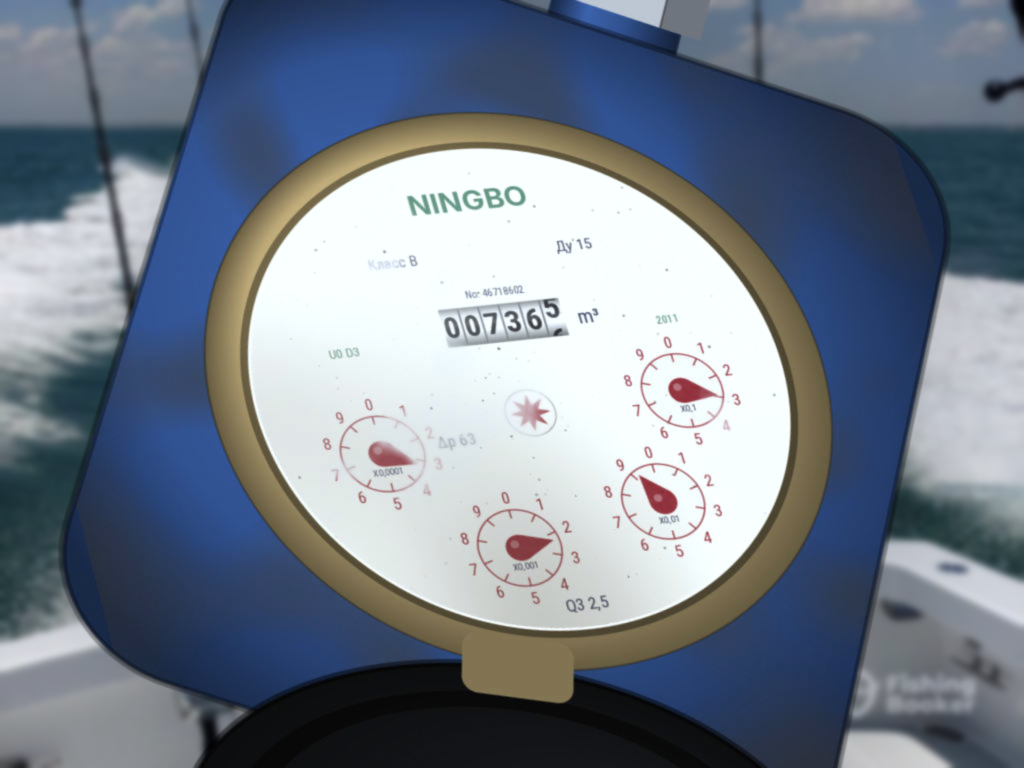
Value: 7365.2923 m³
